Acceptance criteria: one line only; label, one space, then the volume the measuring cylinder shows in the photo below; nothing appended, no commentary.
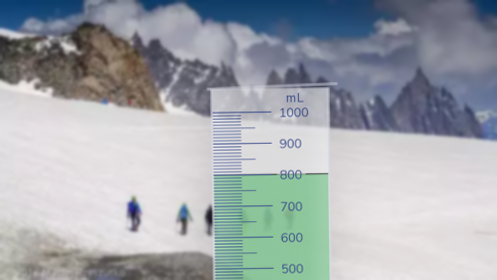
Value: 800 mL
